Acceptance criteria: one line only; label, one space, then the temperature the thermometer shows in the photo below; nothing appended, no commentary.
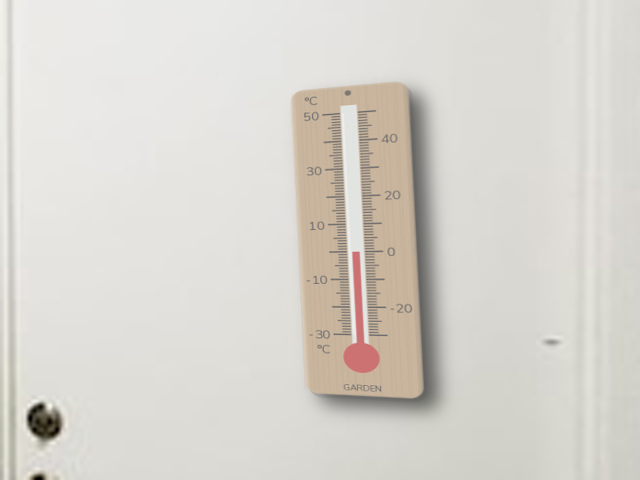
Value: 0 °C
